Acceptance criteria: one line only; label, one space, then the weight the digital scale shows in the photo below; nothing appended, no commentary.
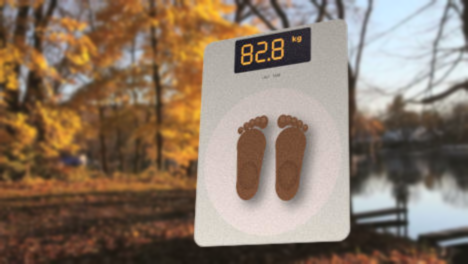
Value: 82.8 kg
